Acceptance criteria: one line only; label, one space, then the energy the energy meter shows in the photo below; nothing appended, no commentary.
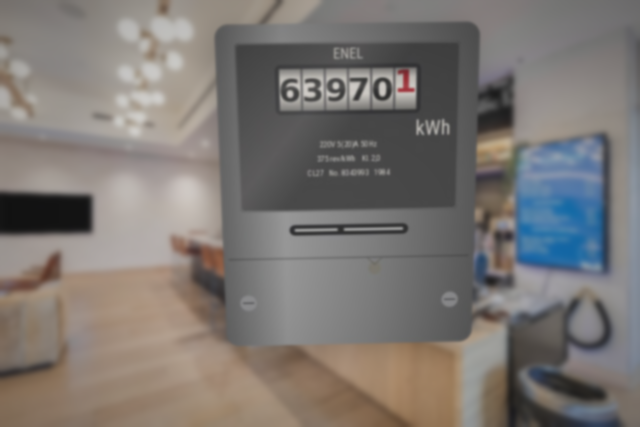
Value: 63970.1 kWh
